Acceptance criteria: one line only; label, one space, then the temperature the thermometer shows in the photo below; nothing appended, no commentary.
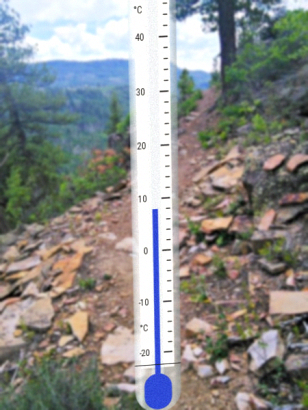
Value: 8 °C
